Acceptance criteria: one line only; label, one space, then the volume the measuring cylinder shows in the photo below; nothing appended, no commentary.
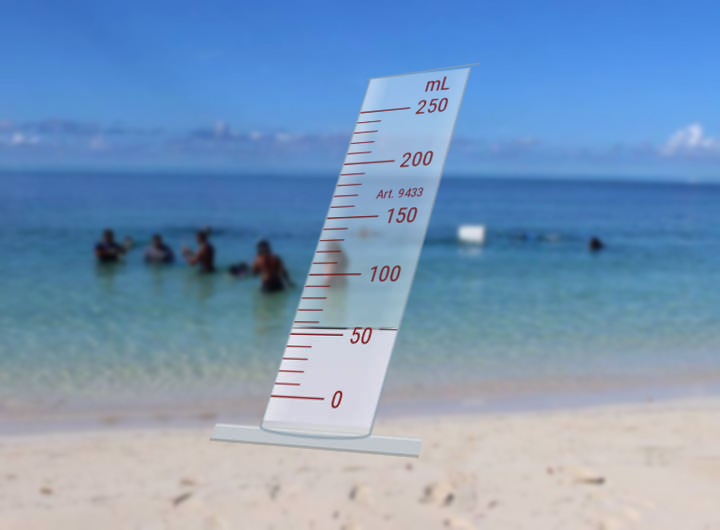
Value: 55 mL
